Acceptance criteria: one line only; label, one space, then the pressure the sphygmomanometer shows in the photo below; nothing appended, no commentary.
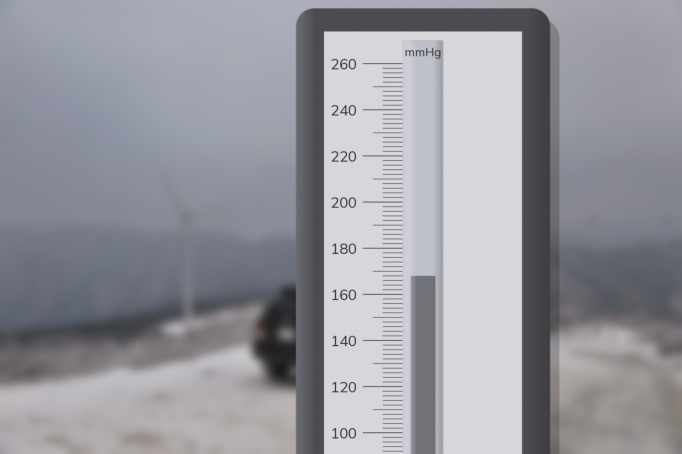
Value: 168 mmHg
